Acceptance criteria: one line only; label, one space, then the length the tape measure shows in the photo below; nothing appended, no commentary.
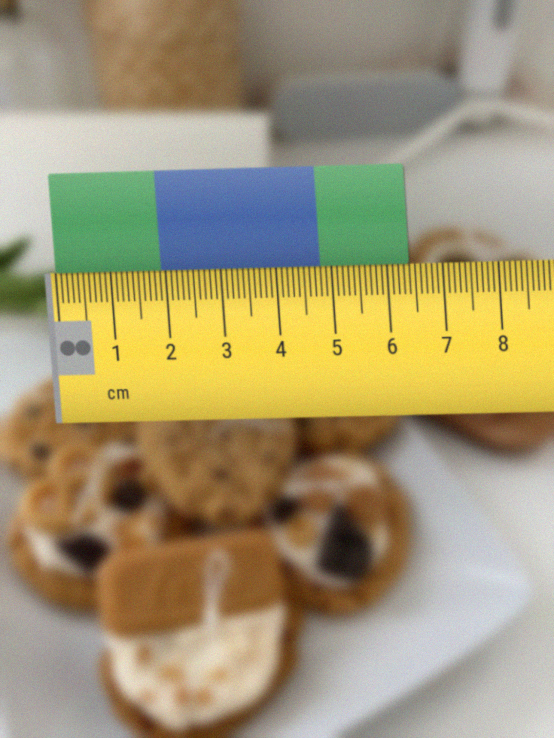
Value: 6.4 cm
